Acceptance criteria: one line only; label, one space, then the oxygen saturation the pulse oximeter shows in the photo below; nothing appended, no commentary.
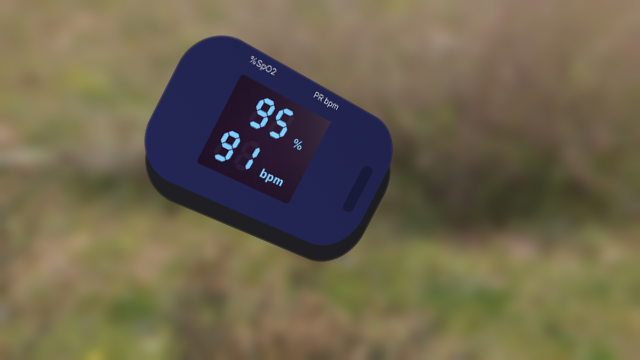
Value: 95 %
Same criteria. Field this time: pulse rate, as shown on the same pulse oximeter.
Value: 91 bpm
